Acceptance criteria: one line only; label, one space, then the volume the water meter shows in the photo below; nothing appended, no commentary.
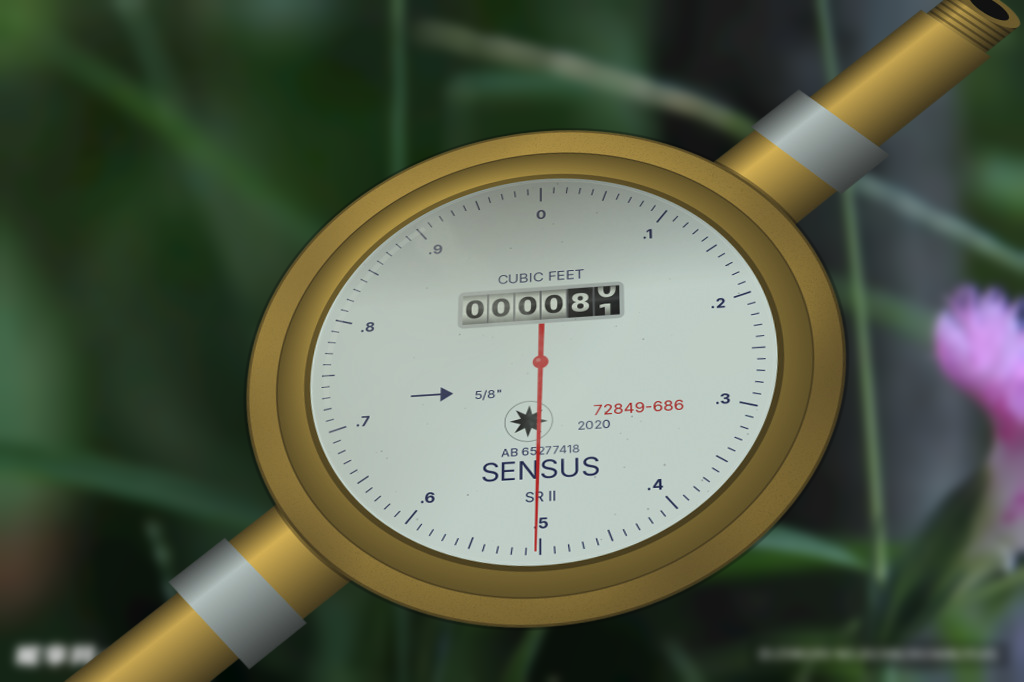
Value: 80.50 ft³
